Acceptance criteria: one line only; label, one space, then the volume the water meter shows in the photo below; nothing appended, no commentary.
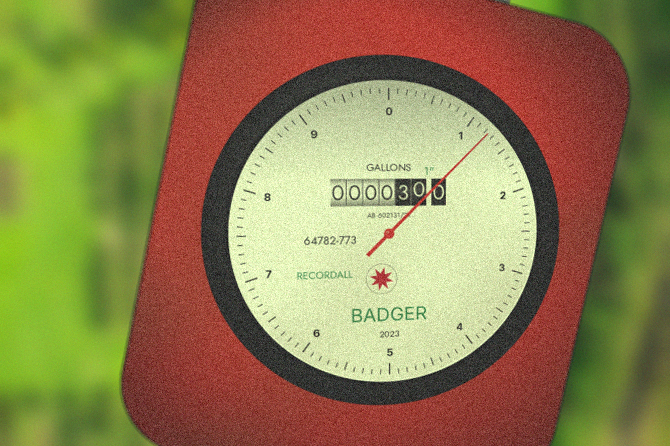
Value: 301.2 gal
